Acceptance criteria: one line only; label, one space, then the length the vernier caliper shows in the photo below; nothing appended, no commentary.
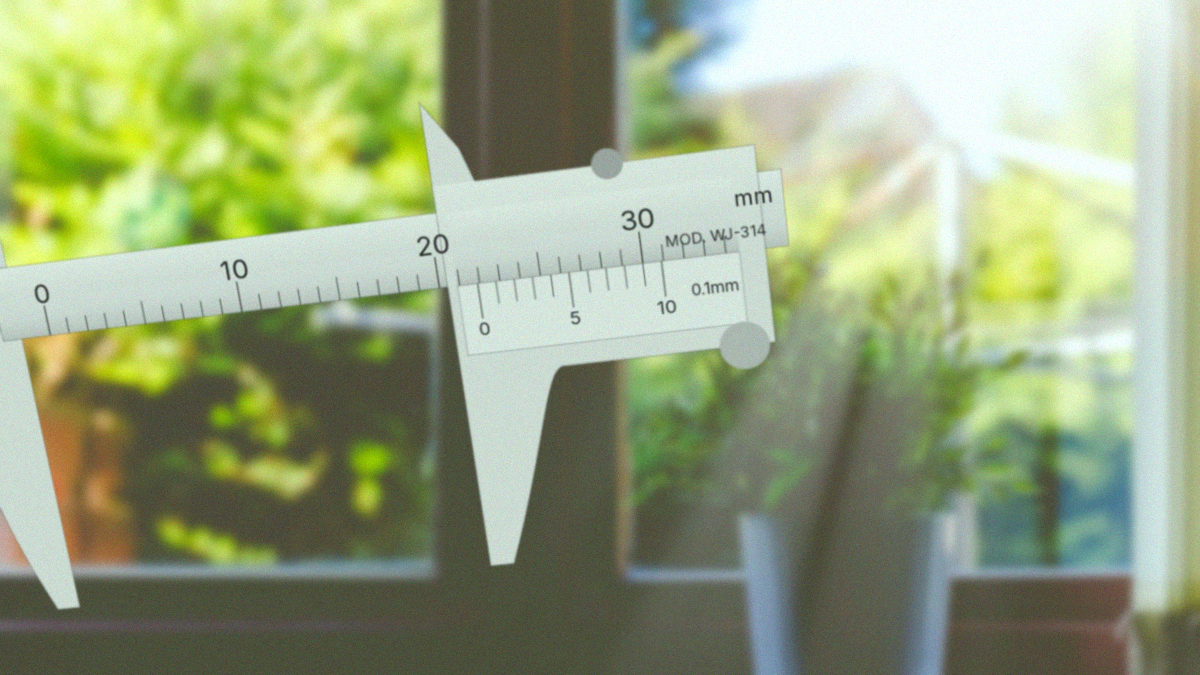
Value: 21.9 mm
